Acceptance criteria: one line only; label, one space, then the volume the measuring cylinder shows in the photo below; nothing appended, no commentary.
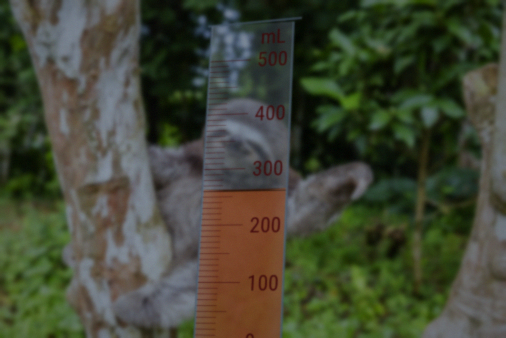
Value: 260 mL
